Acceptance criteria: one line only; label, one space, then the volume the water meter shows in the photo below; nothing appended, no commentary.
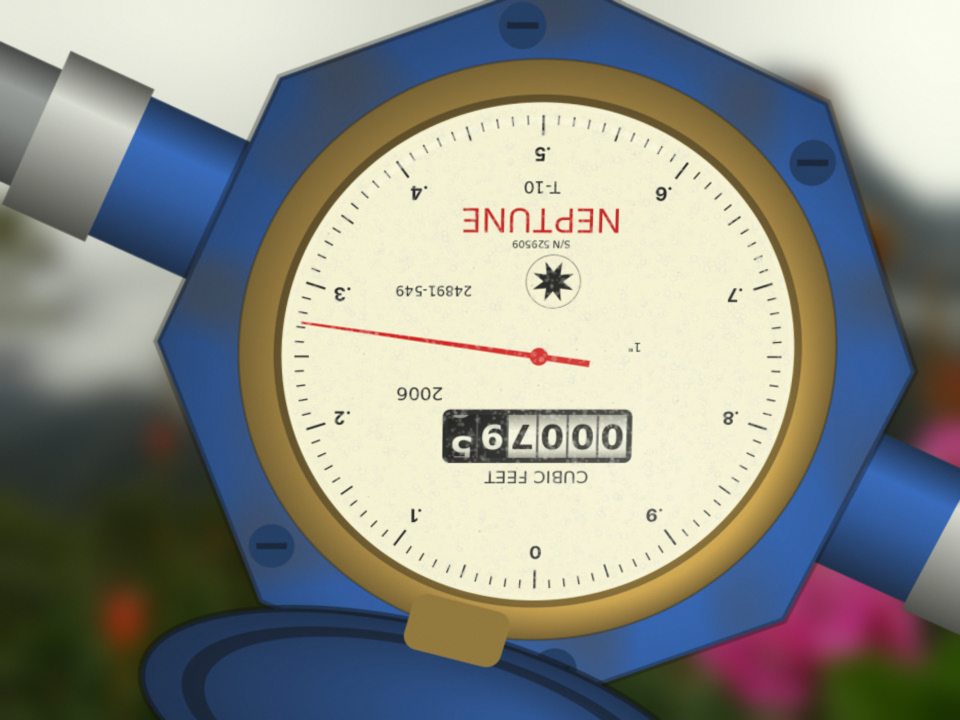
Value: 795.27 ft³
